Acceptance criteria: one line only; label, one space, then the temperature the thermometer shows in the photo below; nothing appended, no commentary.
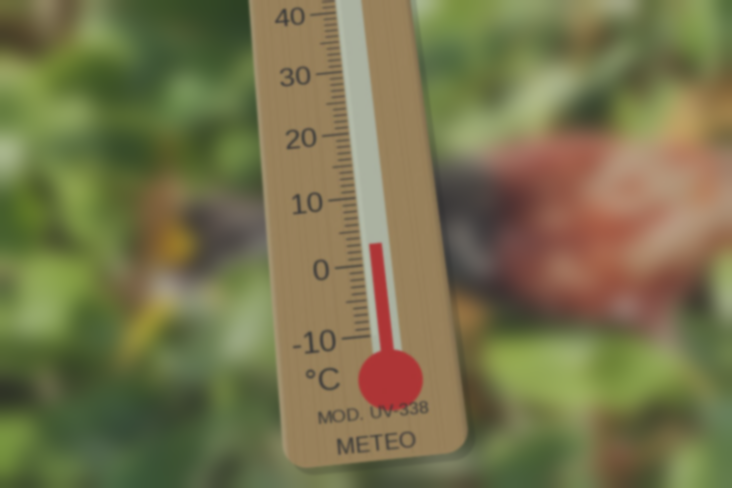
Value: 3 °C
